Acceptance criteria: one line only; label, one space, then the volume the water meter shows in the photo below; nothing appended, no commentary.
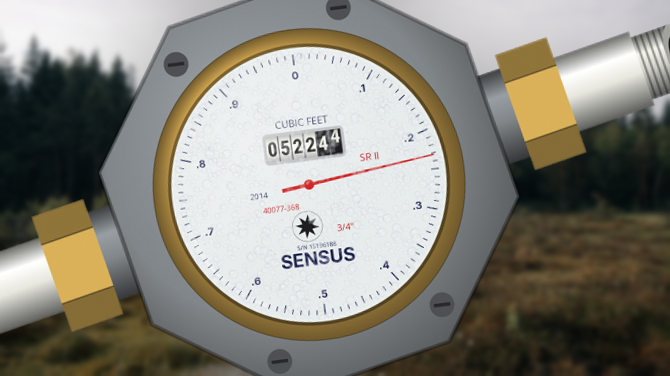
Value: 52244.23 ft³
